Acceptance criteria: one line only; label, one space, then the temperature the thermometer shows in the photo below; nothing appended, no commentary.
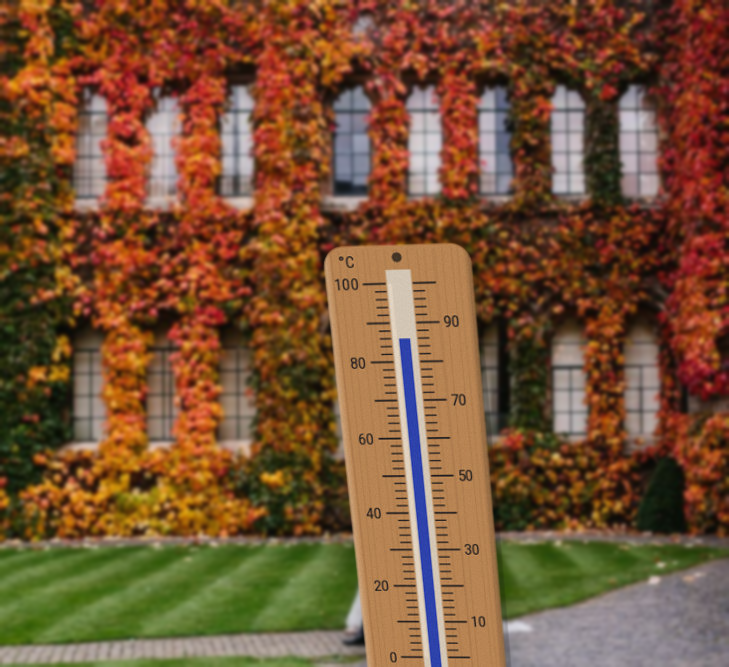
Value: 86 °C
